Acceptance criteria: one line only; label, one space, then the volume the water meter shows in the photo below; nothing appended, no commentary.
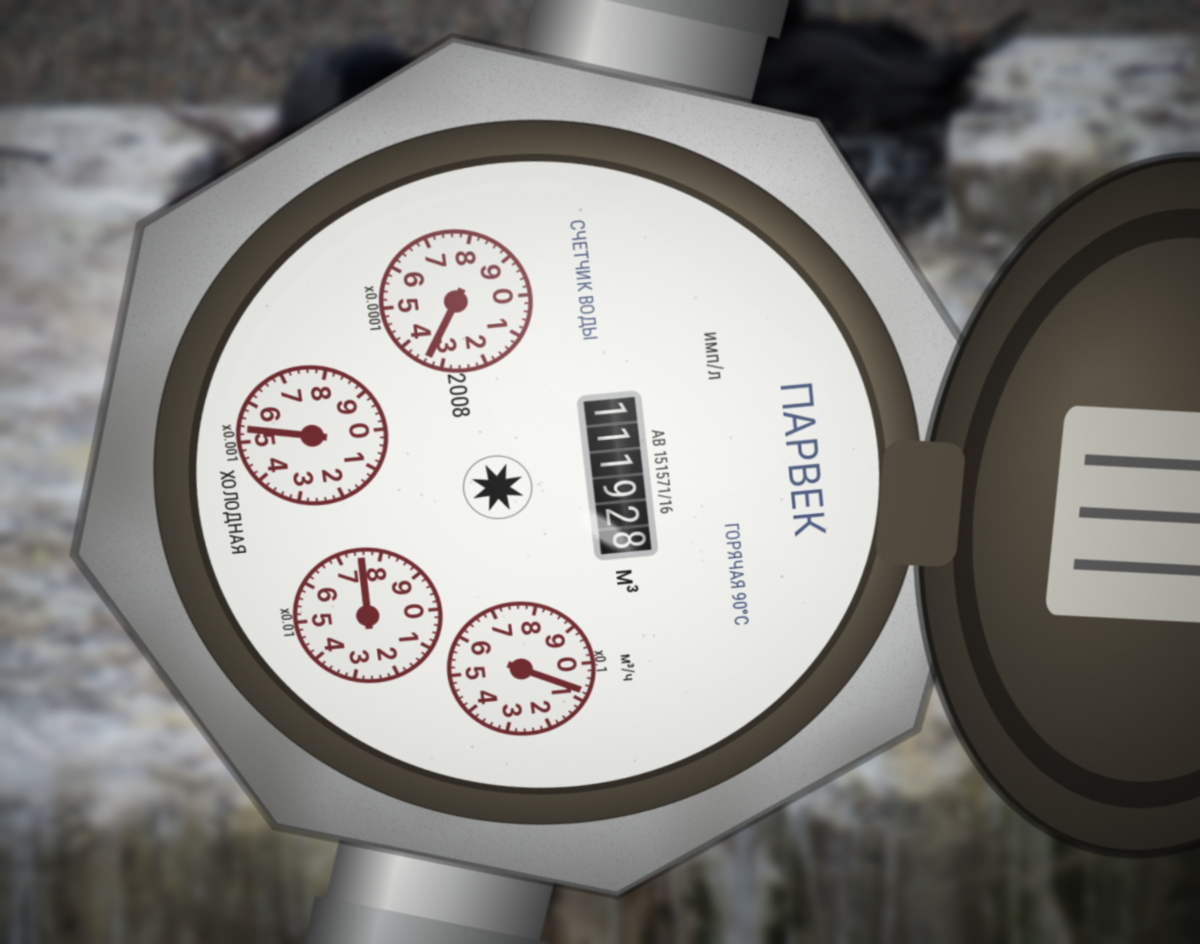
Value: 111928.0753 m³
